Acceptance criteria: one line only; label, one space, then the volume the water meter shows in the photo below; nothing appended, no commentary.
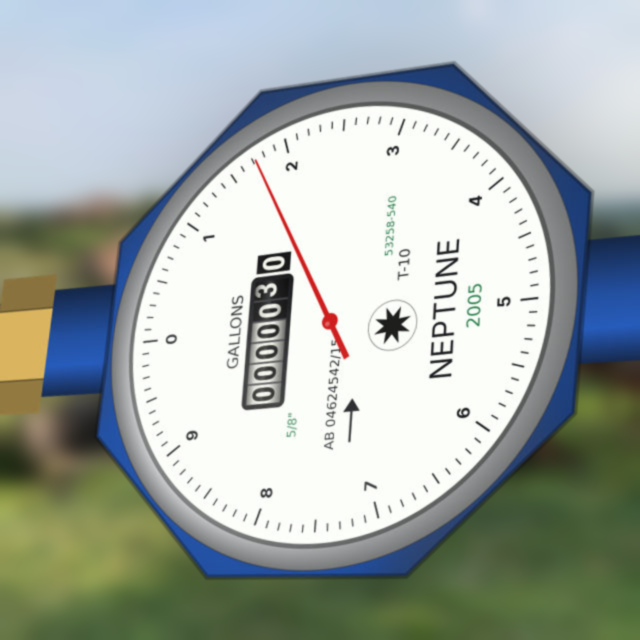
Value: 31.7 gal
